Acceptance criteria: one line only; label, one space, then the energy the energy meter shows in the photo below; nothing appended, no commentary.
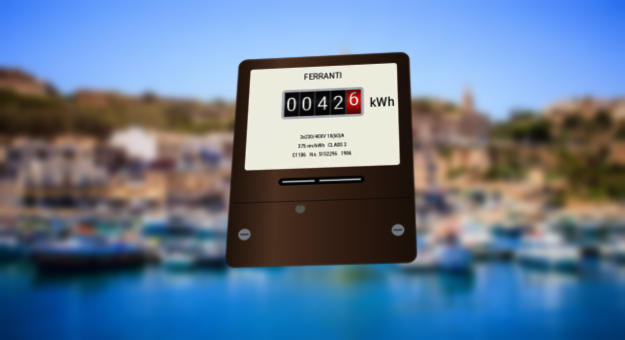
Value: 42.6 kWh
